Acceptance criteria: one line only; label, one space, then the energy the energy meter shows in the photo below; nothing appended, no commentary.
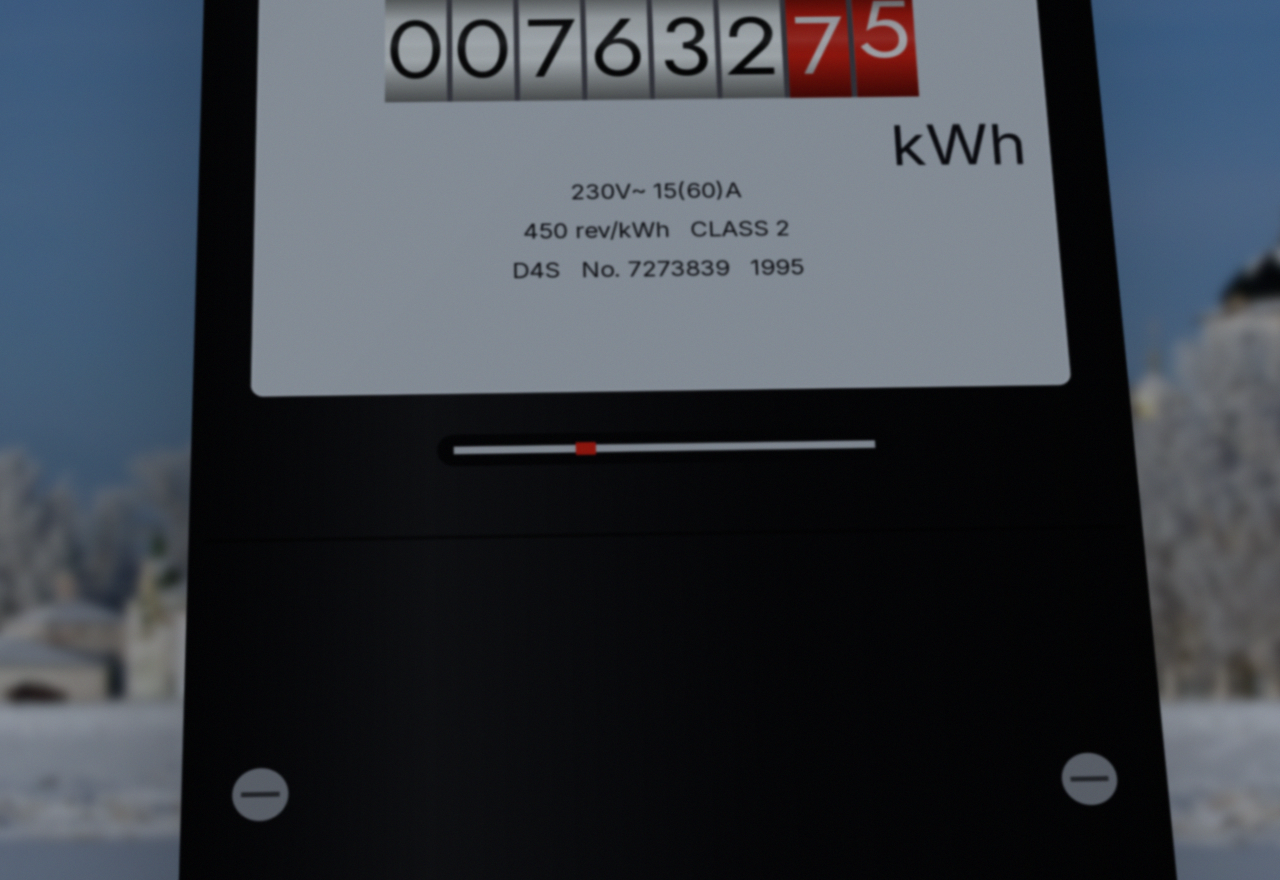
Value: 7632.75 kWh
